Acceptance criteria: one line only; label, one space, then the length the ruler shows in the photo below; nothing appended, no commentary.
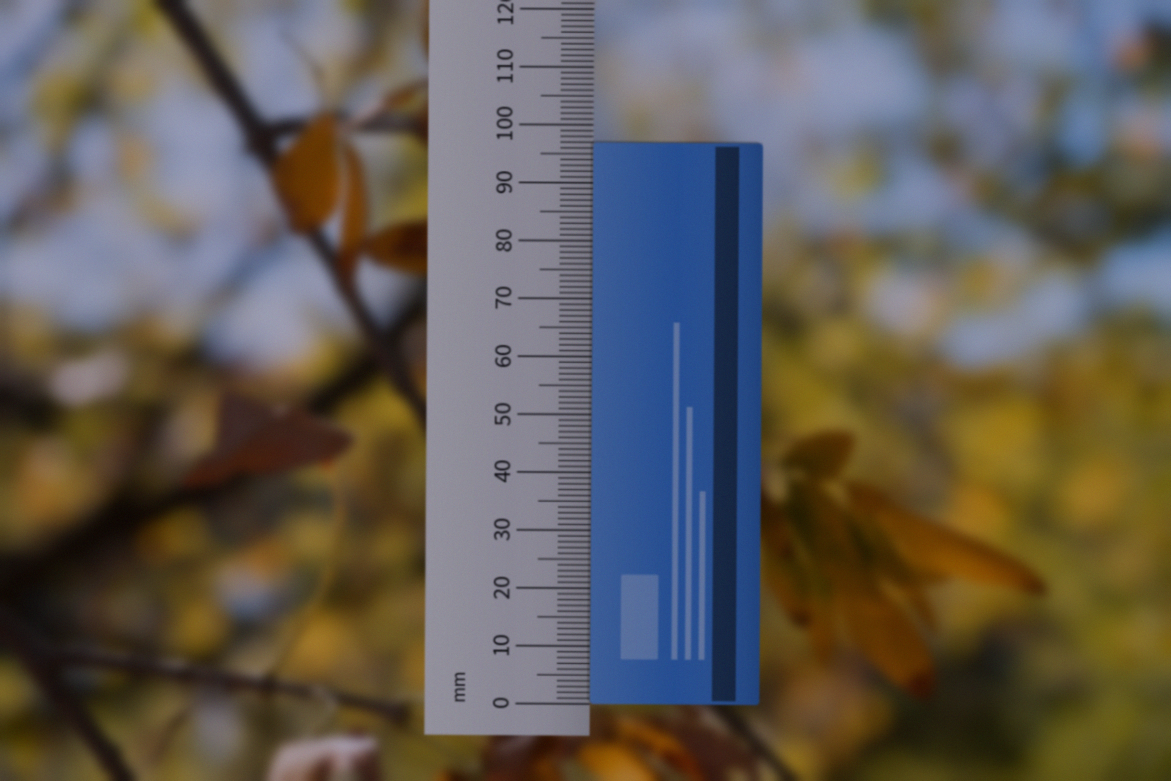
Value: 97 mm
